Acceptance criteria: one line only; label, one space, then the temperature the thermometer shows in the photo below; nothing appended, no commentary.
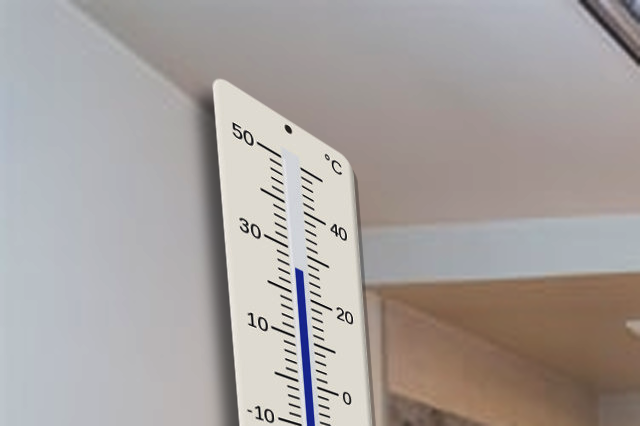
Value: 26 °C
